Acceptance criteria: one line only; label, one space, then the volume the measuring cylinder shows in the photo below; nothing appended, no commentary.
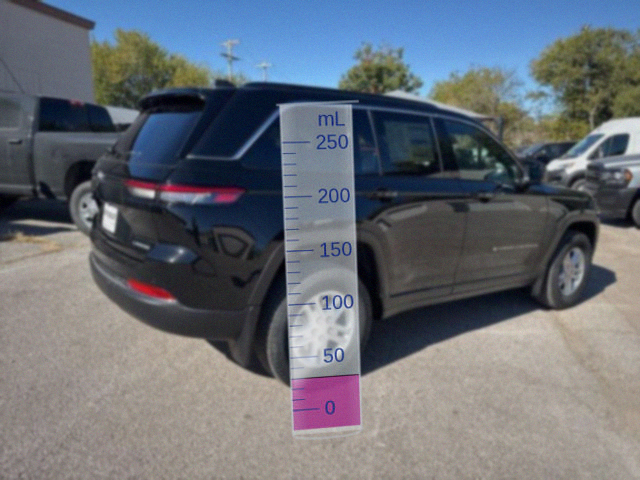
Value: 30 mL
